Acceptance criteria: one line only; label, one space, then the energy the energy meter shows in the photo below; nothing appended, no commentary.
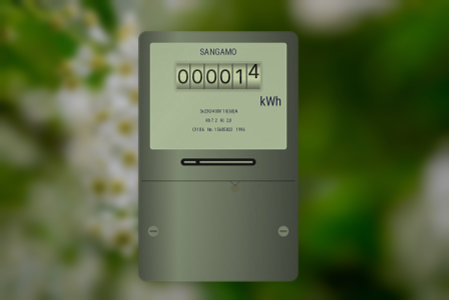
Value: 14 kWh
